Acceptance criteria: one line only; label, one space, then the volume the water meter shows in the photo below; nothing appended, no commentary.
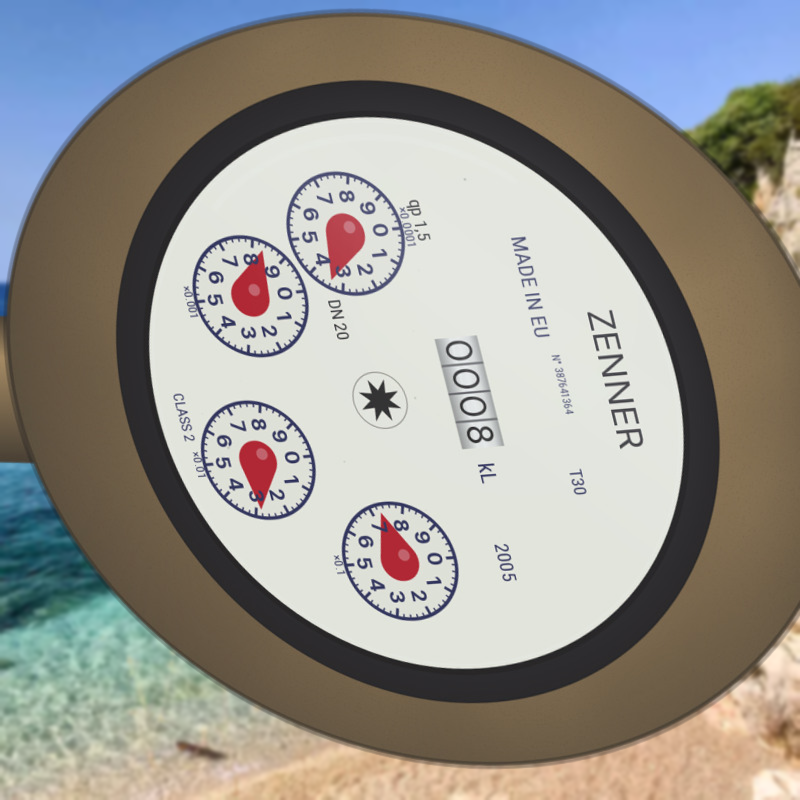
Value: 8.7283 kL
